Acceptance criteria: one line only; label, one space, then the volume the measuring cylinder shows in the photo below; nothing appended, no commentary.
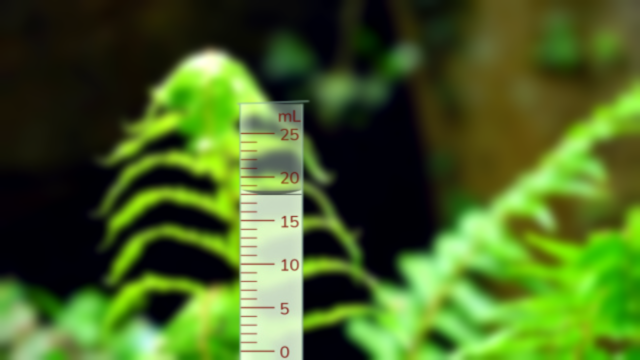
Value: 18 mL
